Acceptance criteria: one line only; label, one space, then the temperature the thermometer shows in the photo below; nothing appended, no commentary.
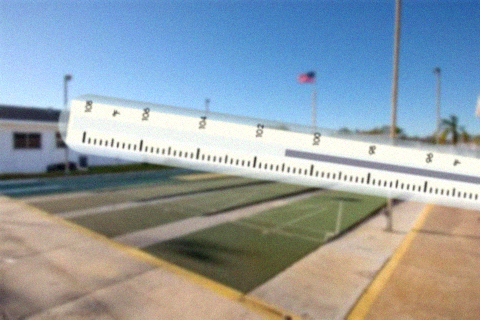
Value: 101 °F
